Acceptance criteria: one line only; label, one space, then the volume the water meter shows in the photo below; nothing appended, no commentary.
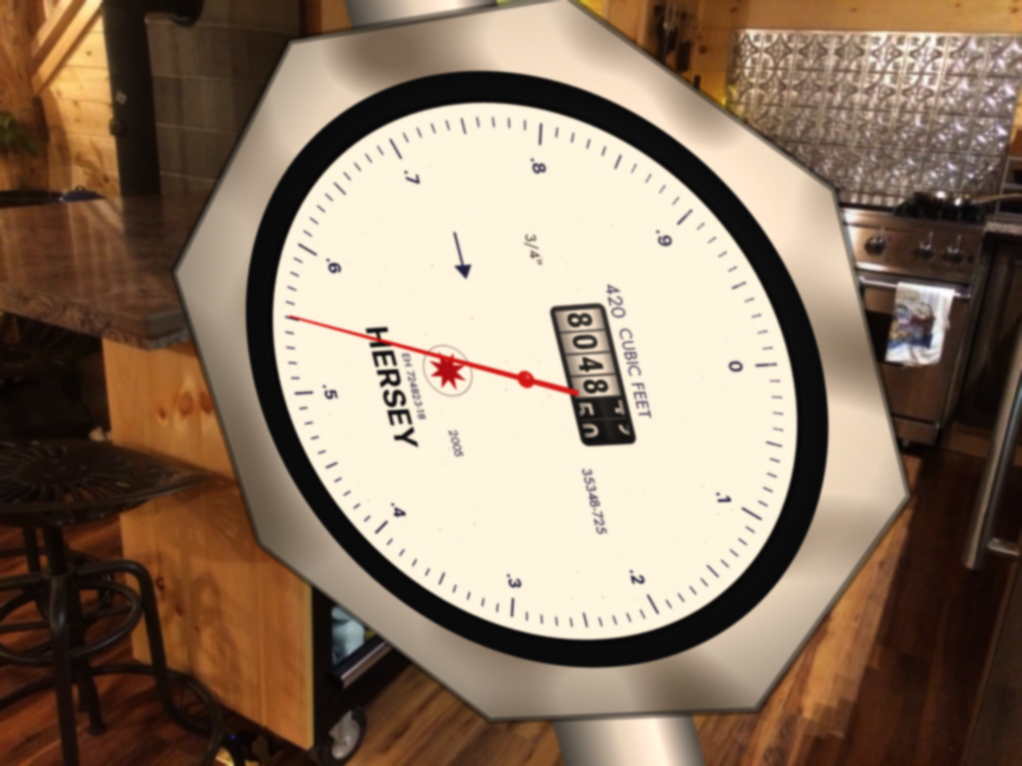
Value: 804849.55 ft³
